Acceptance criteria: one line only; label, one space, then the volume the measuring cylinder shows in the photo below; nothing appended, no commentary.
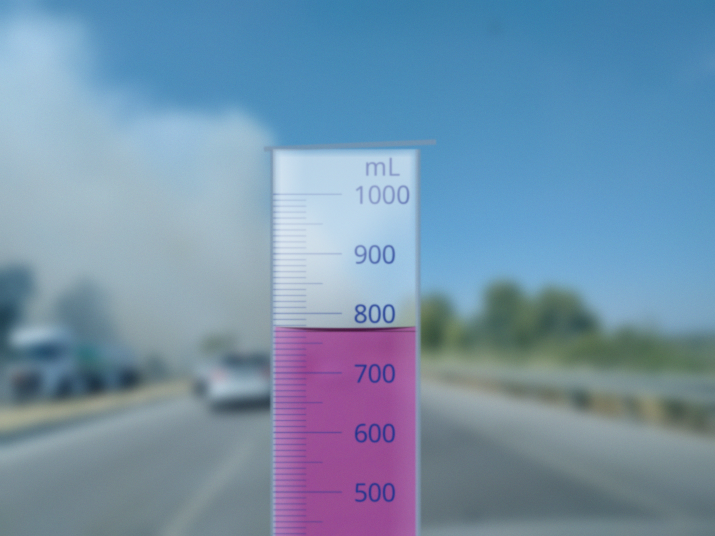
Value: 770 mL
